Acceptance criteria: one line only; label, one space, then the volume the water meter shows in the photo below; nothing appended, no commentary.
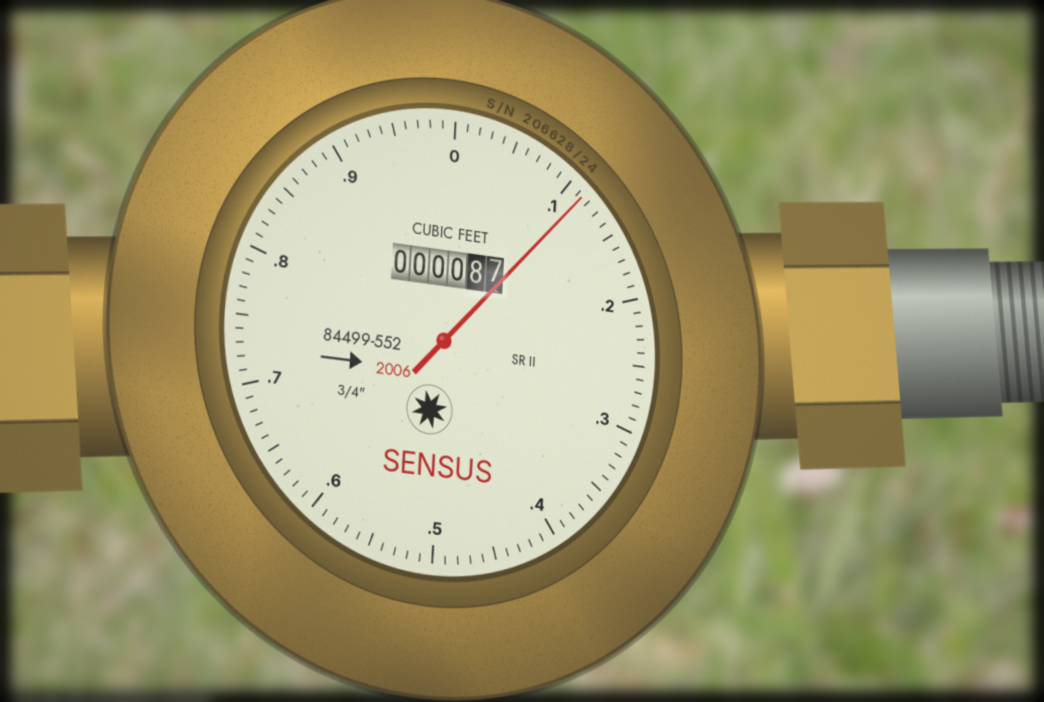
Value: 87.11 ft³
